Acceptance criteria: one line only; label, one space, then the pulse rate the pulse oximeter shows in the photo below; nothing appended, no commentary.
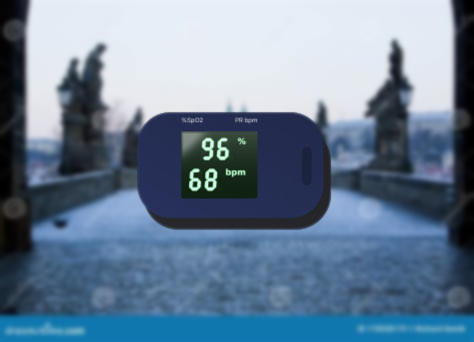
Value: 68 bpm
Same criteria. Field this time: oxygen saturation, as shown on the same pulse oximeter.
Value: 96 %
